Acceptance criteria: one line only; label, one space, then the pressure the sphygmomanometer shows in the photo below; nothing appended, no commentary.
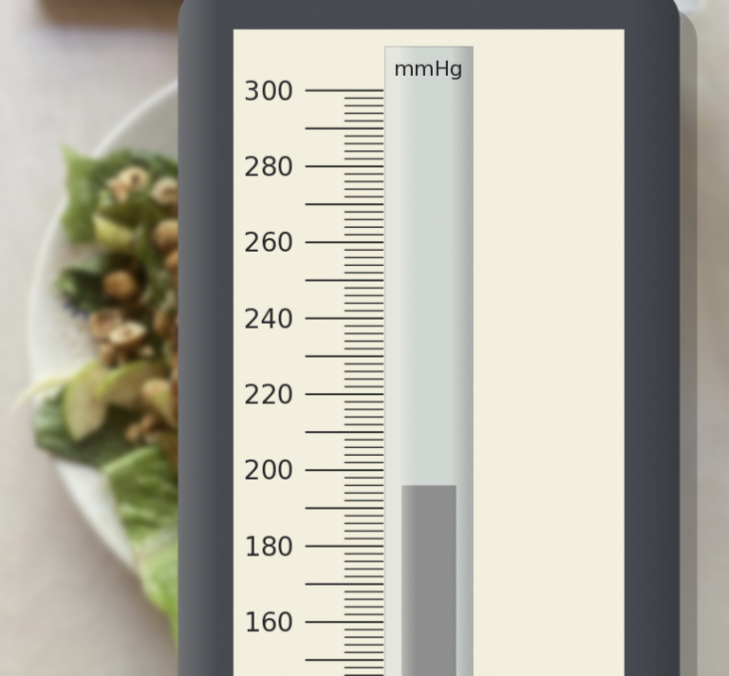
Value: 196 mmHg
